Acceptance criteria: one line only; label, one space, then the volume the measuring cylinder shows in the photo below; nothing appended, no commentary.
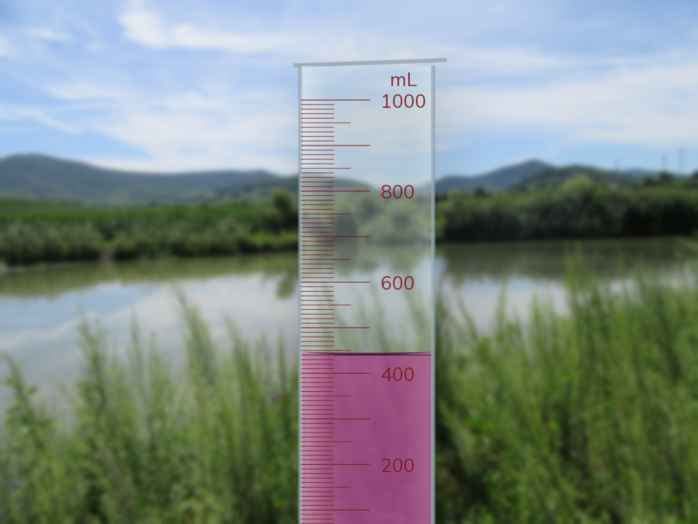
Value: 440 mL
